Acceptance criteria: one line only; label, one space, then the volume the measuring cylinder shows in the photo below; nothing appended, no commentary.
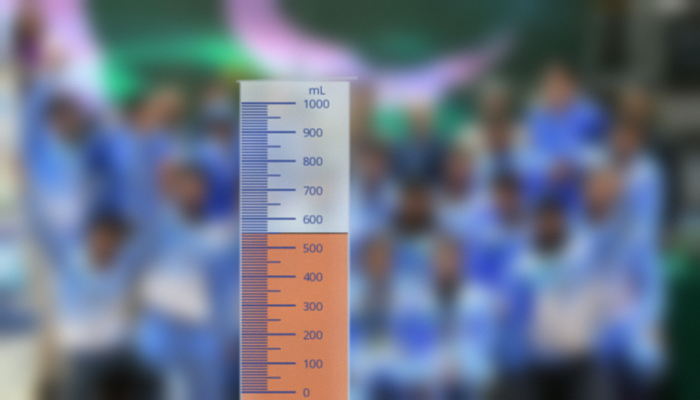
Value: 550 mL
